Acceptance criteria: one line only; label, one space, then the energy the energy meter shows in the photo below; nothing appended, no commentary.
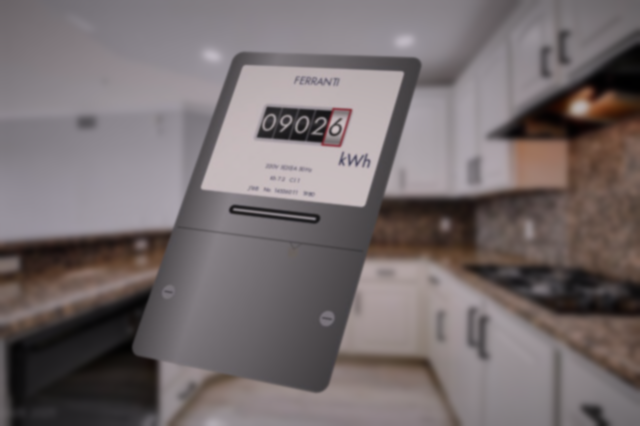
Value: 902.6 kWh
